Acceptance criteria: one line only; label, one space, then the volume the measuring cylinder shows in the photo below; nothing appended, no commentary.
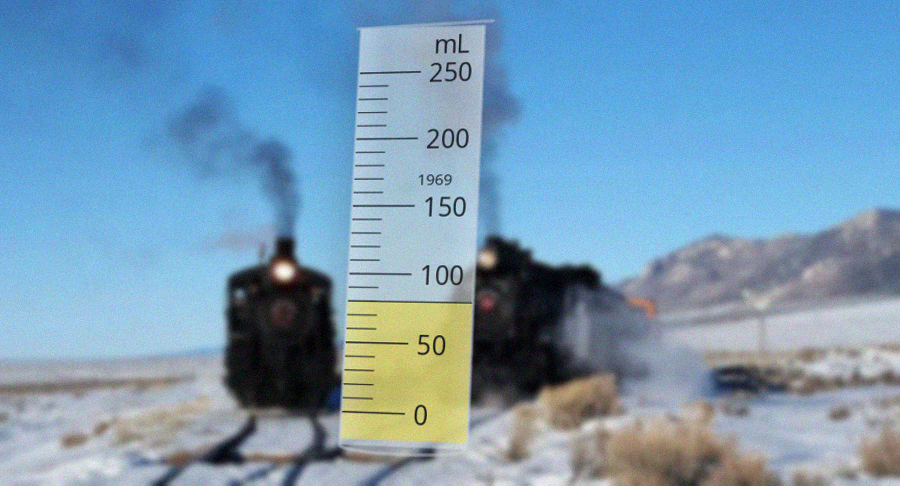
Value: 80 mL
